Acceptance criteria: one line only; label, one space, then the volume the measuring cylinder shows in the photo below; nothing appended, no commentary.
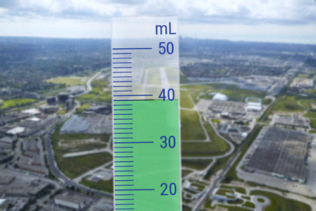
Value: 39 mL
